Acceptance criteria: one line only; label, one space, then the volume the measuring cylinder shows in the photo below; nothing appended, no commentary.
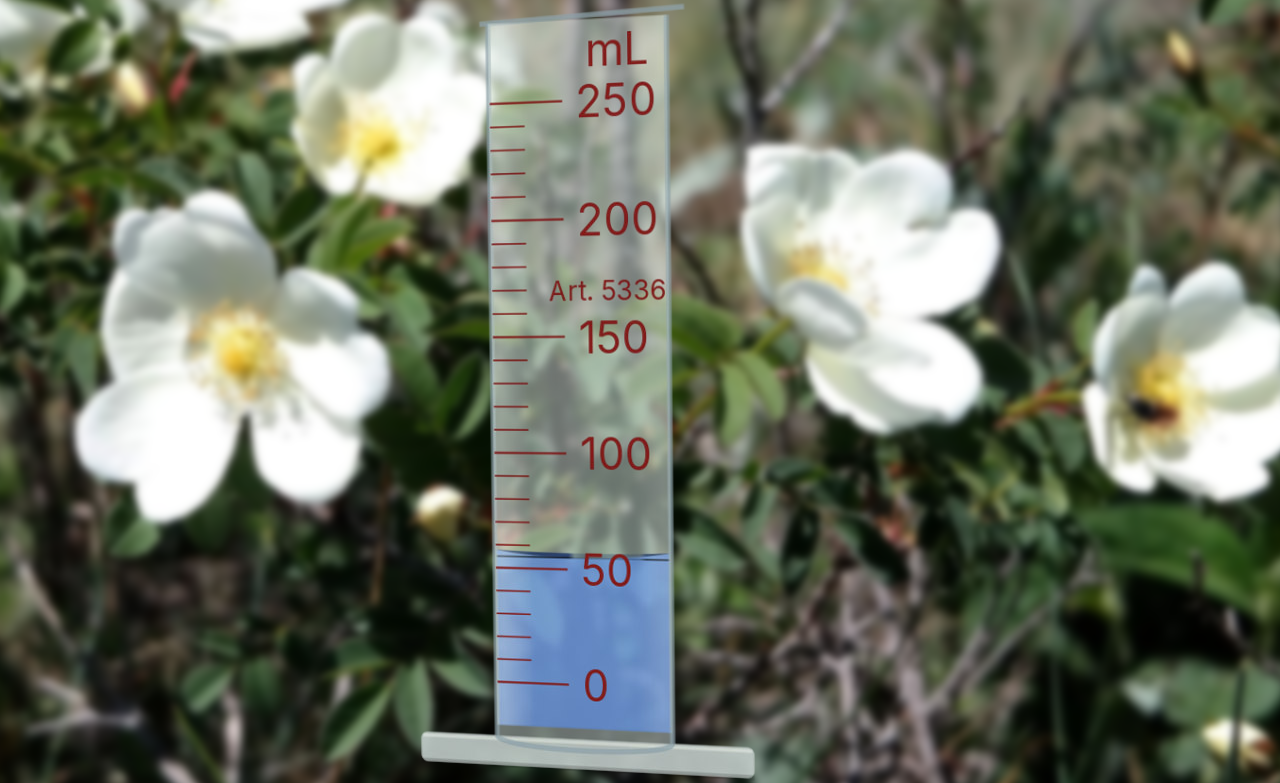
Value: 55 mL
